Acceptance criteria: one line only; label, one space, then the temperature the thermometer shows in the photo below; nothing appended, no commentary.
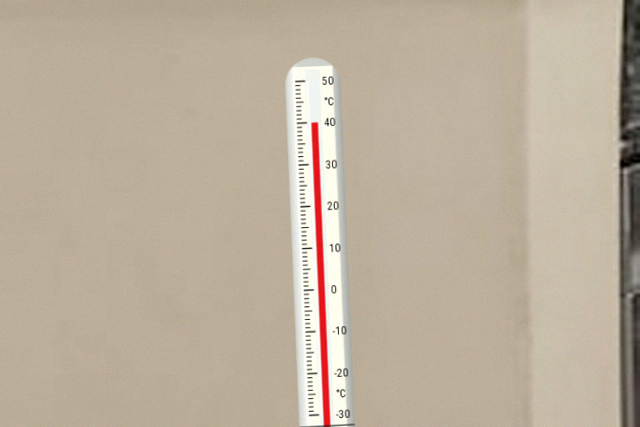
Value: 40 °C
